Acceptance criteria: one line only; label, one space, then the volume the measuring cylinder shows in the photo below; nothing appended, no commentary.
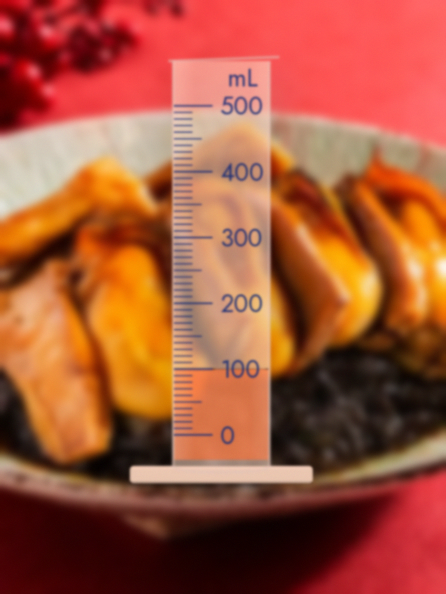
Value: 100 mL
